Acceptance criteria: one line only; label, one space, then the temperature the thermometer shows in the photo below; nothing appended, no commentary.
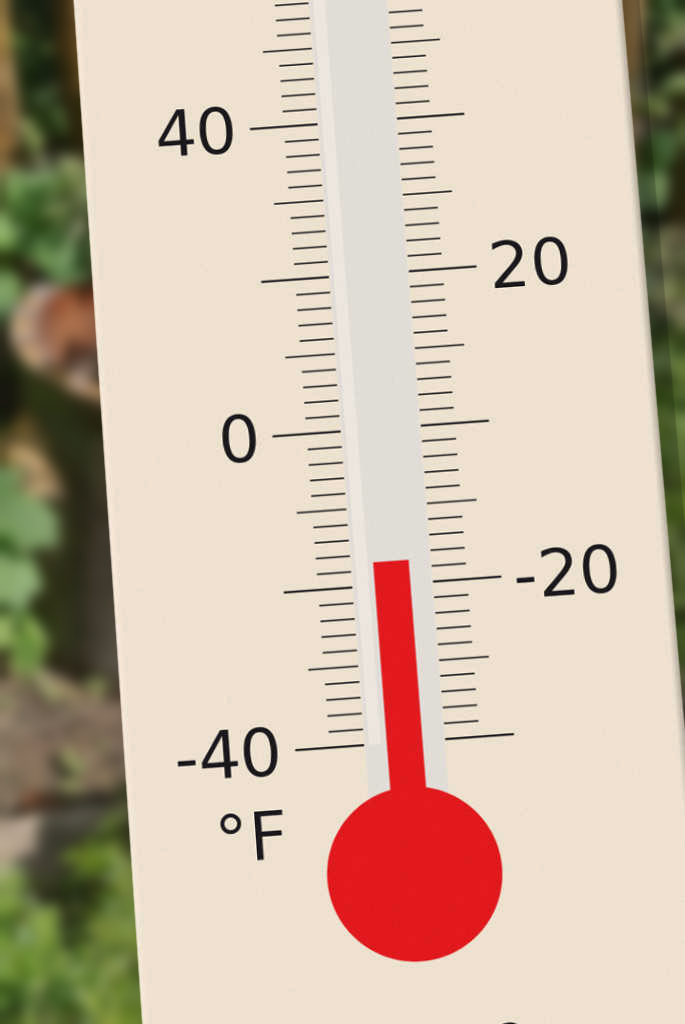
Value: -17 °F
